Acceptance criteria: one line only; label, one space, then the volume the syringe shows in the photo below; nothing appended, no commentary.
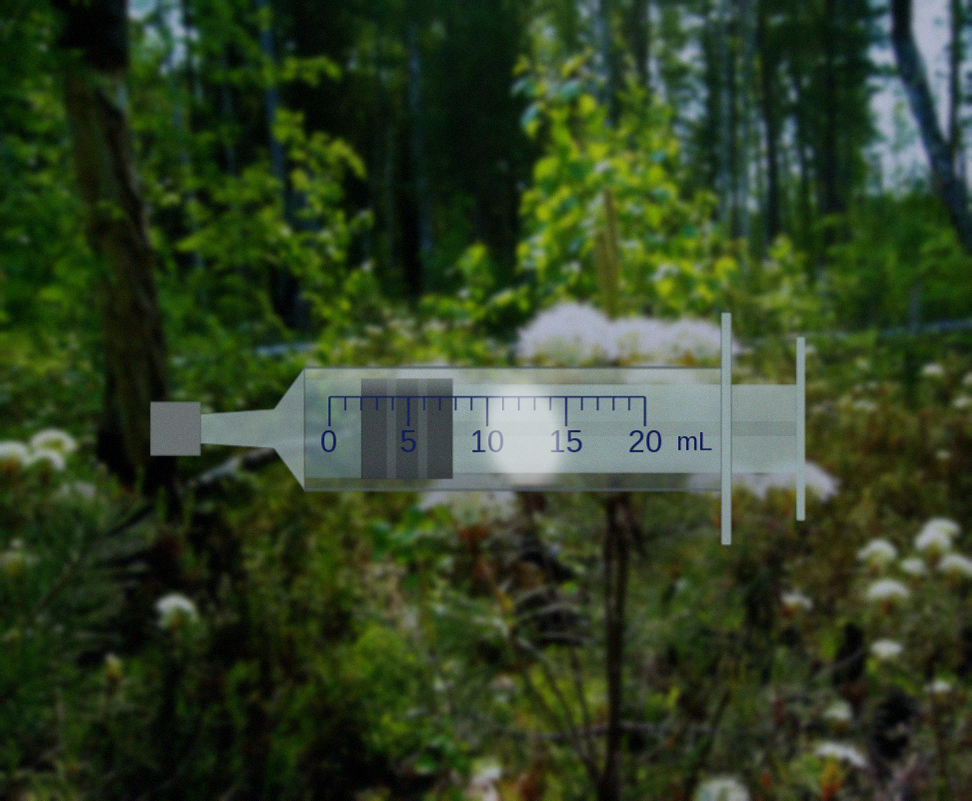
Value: 2 mL
